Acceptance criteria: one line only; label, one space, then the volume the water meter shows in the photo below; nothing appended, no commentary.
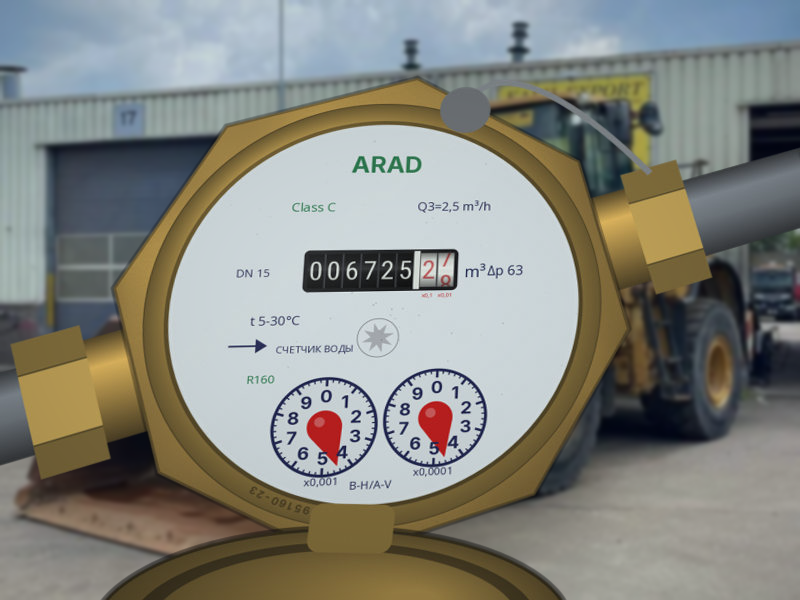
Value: 6725.2744 m³
